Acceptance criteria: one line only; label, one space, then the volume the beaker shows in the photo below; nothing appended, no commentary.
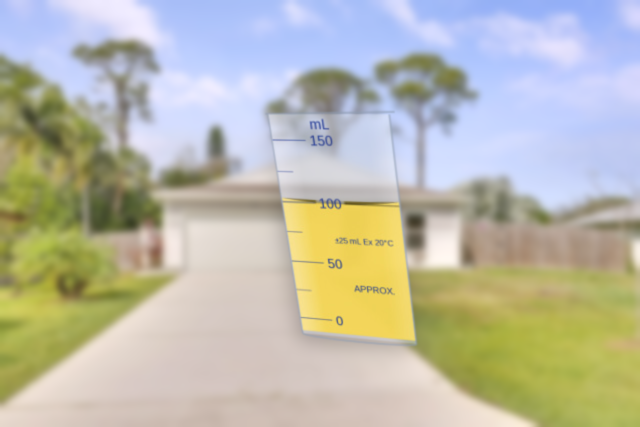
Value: 100 mL
